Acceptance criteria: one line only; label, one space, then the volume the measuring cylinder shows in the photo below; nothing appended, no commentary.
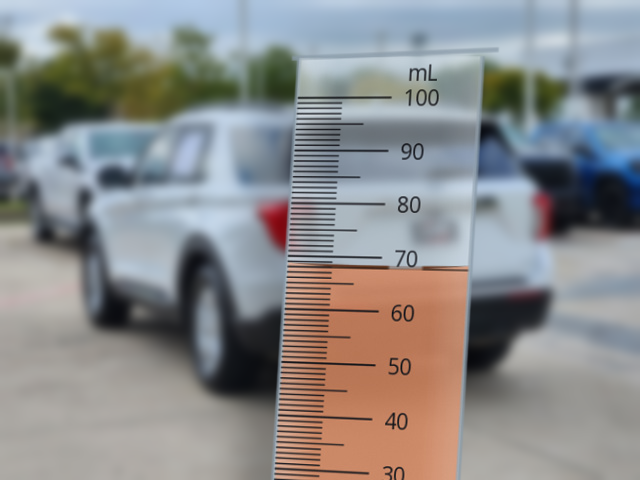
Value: 68 mL
